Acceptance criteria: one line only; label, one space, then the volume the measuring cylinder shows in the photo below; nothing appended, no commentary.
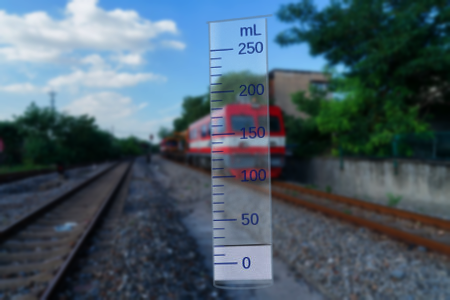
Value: 20 mL
